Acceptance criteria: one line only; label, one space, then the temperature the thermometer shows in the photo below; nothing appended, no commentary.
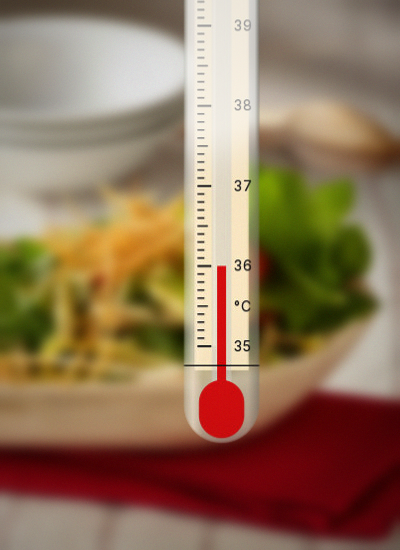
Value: 36 °C
